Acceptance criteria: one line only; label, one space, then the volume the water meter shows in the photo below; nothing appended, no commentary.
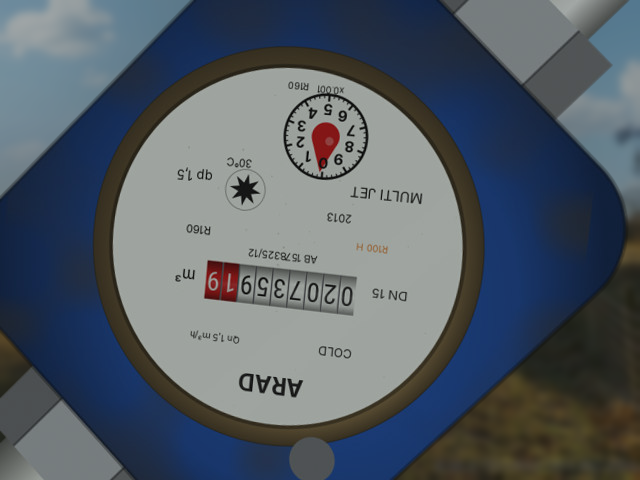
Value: 207359.190 m³
